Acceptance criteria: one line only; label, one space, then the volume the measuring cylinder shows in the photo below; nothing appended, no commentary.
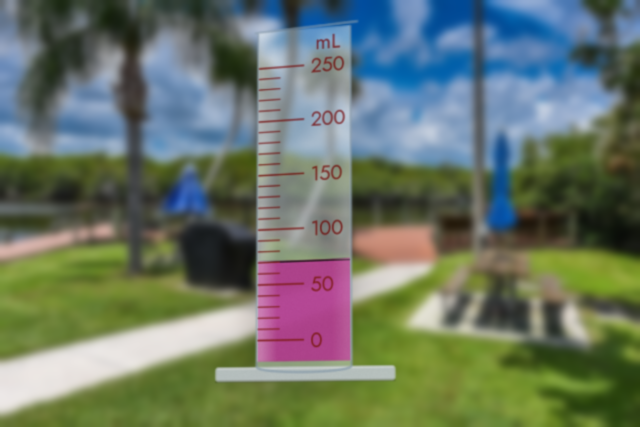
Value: 70 mL
